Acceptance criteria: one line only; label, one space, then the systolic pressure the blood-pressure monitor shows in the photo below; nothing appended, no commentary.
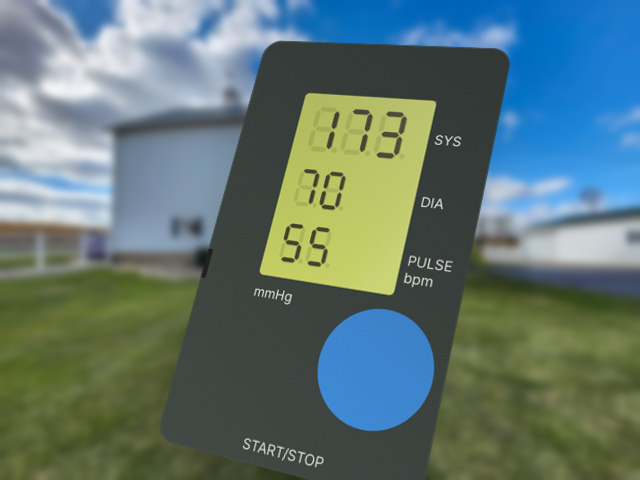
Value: 173 mmHg
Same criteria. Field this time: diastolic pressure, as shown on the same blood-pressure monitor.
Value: 70 mmHg
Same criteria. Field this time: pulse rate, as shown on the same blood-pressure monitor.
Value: 55 bpm
